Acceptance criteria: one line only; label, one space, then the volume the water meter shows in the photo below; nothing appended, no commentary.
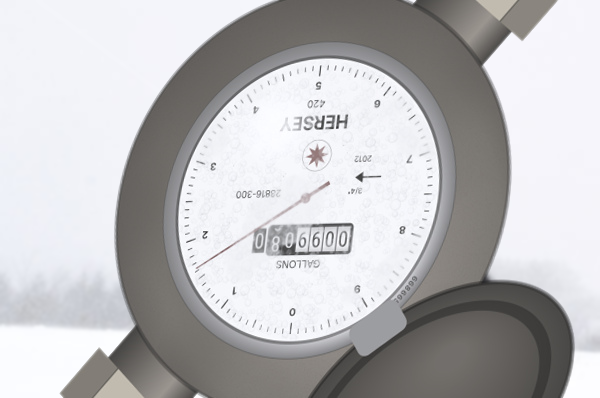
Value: 99081.6 gal
